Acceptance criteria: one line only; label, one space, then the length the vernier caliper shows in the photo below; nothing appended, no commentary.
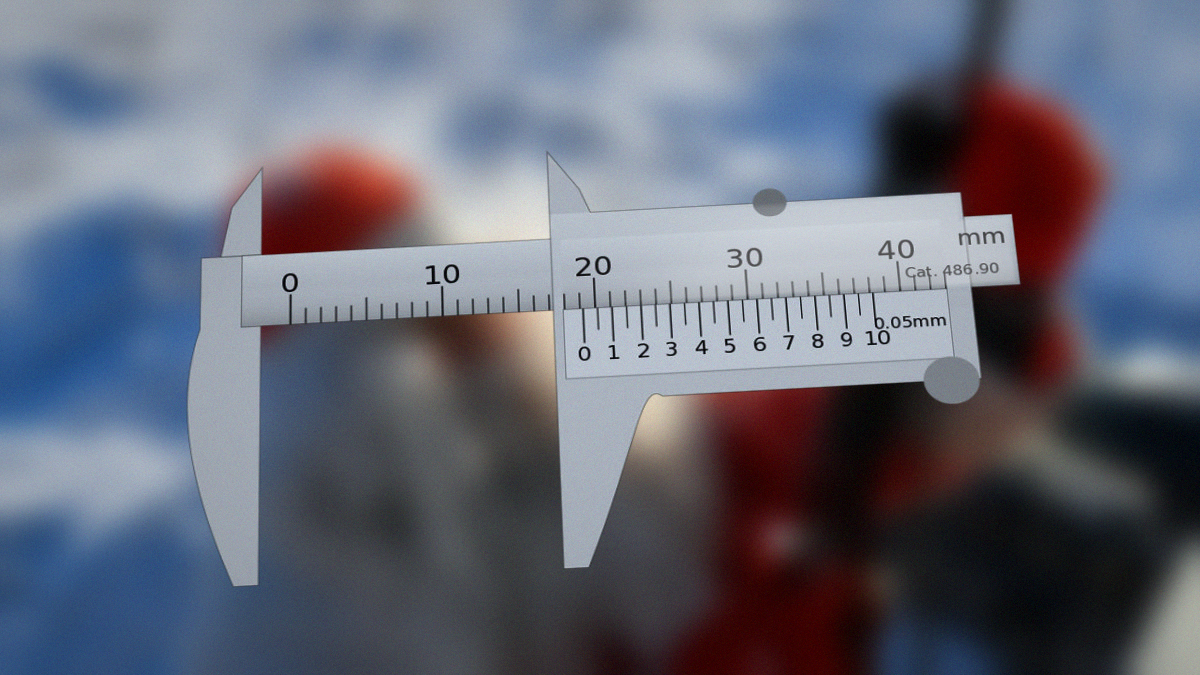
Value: 19.2 mm
